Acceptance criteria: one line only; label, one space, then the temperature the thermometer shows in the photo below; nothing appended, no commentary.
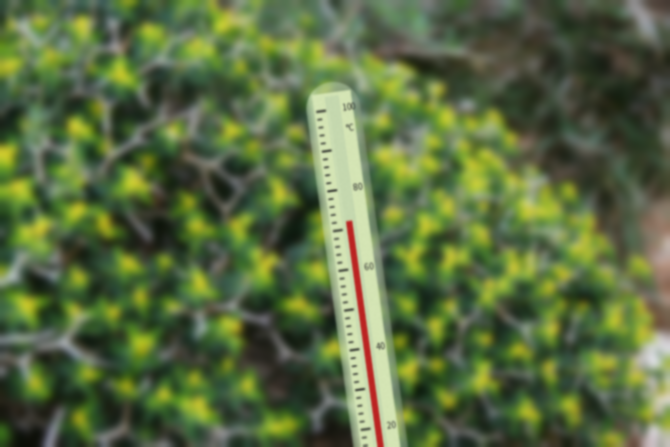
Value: 72 °C
